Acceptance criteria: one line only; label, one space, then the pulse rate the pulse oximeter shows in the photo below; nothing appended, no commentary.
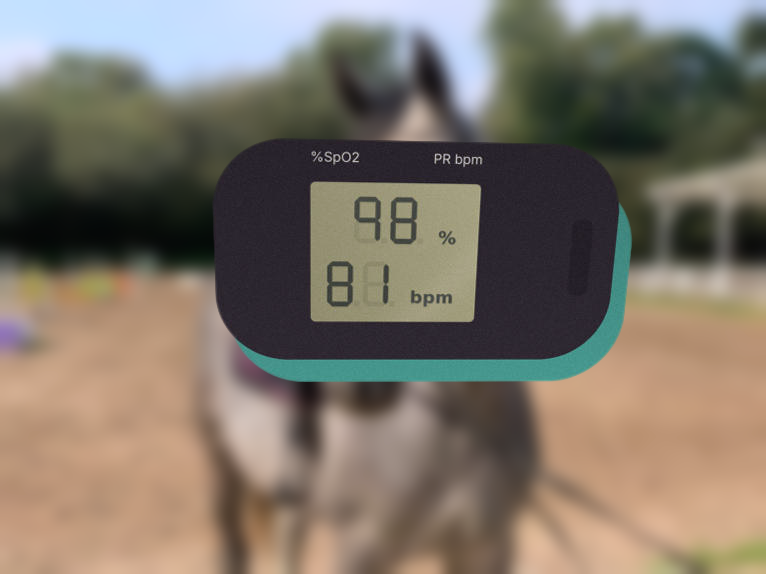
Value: 81 bpm
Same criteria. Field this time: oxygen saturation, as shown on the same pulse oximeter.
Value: 98 %
